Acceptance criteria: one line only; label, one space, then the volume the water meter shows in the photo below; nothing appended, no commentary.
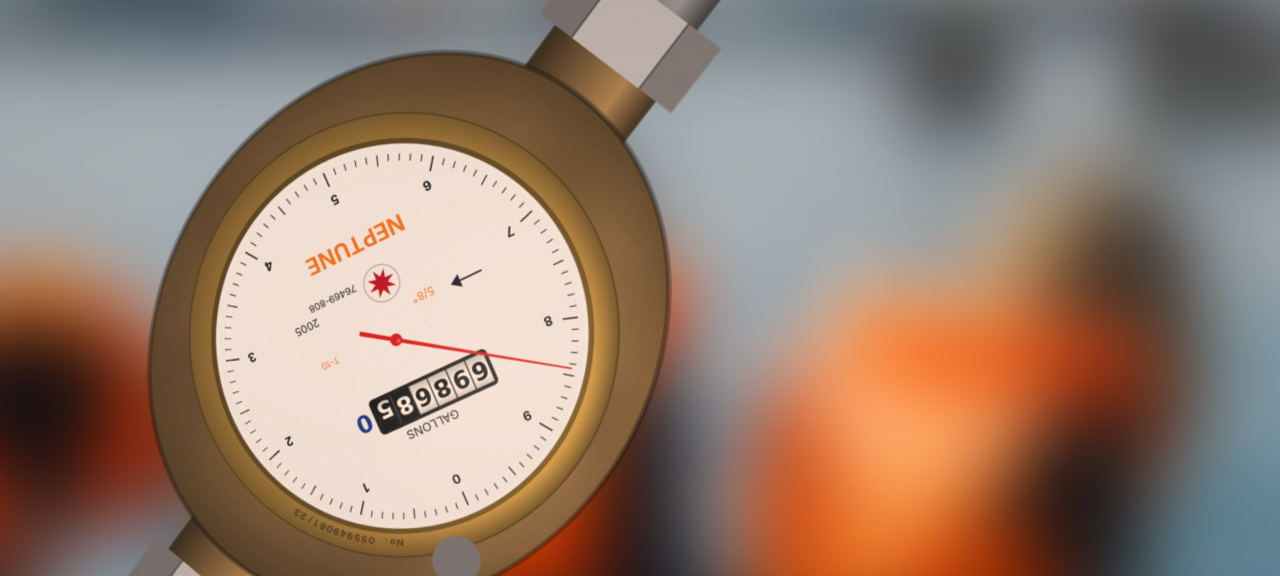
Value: 6986848.4 gal
